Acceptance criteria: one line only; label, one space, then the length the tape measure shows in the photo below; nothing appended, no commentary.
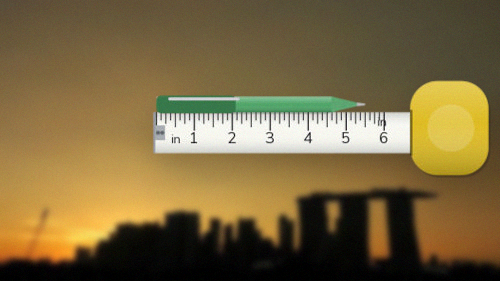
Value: 5.5 in
